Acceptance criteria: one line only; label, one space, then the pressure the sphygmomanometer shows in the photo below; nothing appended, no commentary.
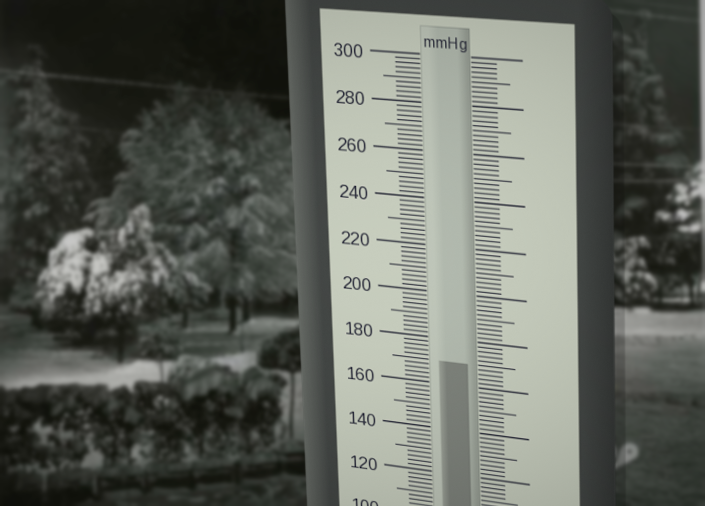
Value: 170 mmHg
